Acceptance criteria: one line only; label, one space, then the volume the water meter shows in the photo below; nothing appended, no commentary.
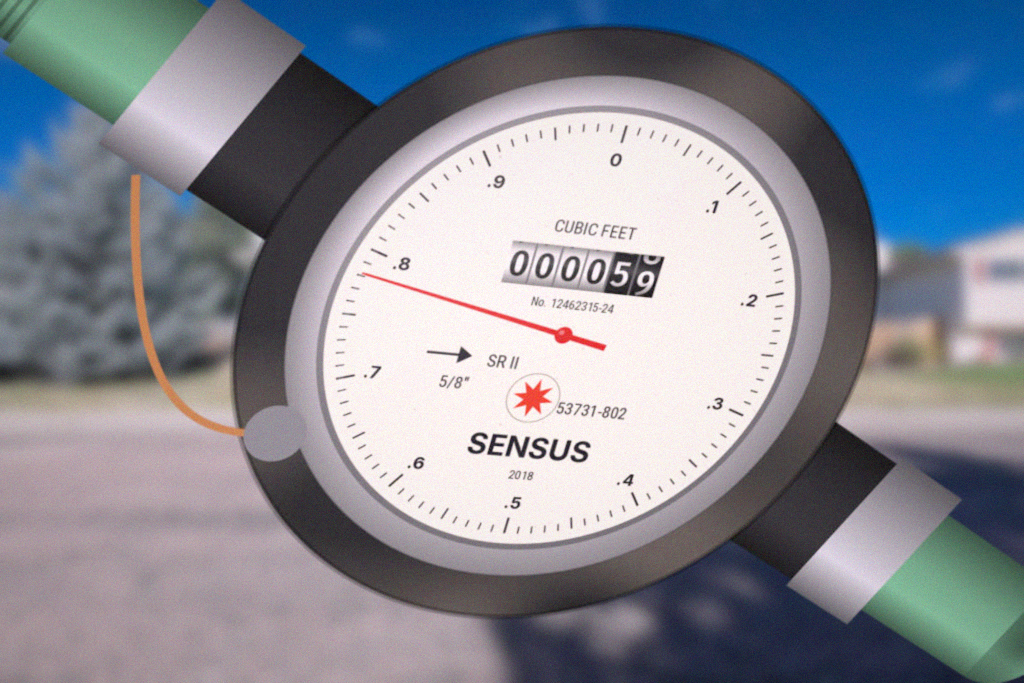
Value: 58.78 ft³
